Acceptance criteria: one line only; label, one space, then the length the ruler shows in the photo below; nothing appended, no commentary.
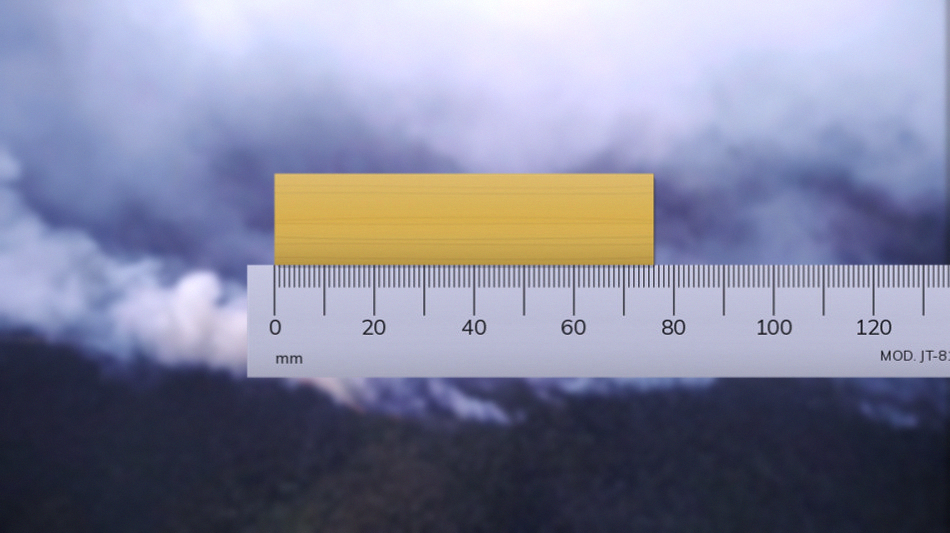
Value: 76 mm
